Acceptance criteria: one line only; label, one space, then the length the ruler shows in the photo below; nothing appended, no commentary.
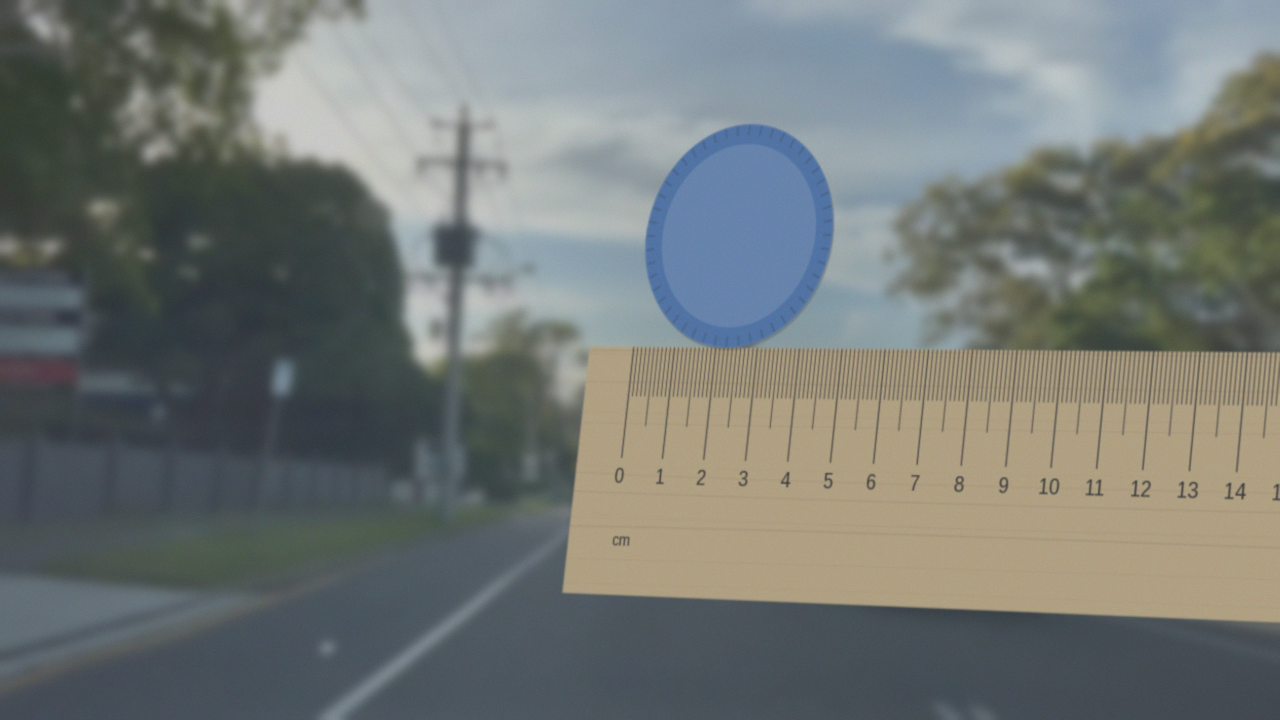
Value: 4.5 cm
